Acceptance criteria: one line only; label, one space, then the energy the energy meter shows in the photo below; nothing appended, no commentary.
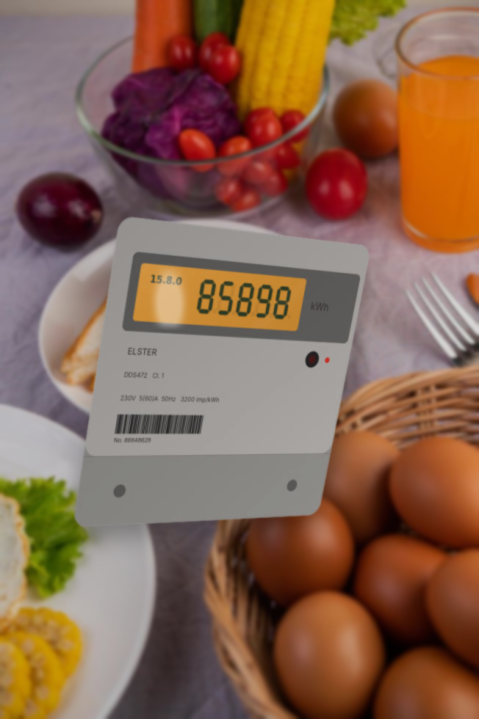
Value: 85898 kWh
